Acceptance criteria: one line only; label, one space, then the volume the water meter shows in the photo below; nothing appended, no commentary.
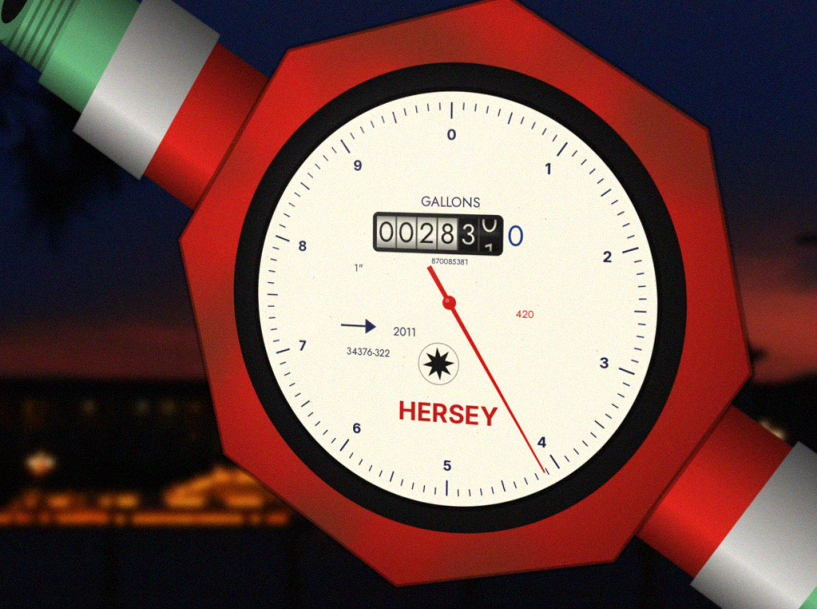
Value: 28304.1 gal
